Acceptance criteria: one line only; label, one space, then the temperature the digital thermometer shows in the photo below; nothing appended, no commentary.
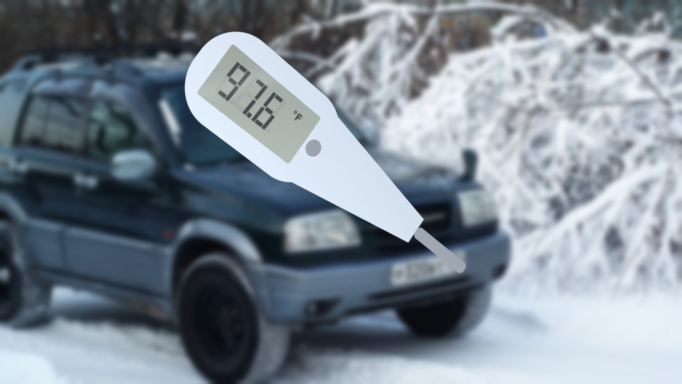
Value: 97.6 °F
